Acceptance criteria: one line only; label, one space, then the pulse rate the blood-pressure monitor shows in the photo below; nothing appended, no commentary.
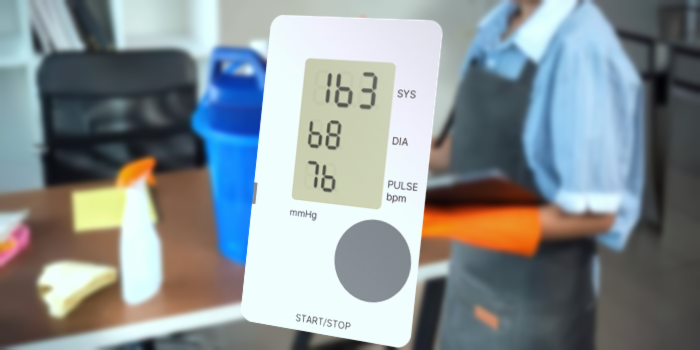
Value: 76 bpm
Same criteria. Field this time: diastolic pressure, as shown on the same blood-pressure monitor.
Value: 68 mmHg
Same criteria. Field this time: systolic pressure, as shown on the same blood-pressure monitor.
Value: 163 mmHg
